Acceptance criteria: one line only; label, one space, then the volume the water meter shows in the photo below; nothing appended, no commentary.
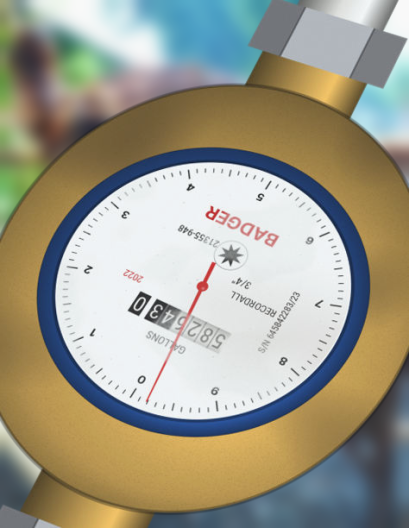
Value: 5826429.8 gal
